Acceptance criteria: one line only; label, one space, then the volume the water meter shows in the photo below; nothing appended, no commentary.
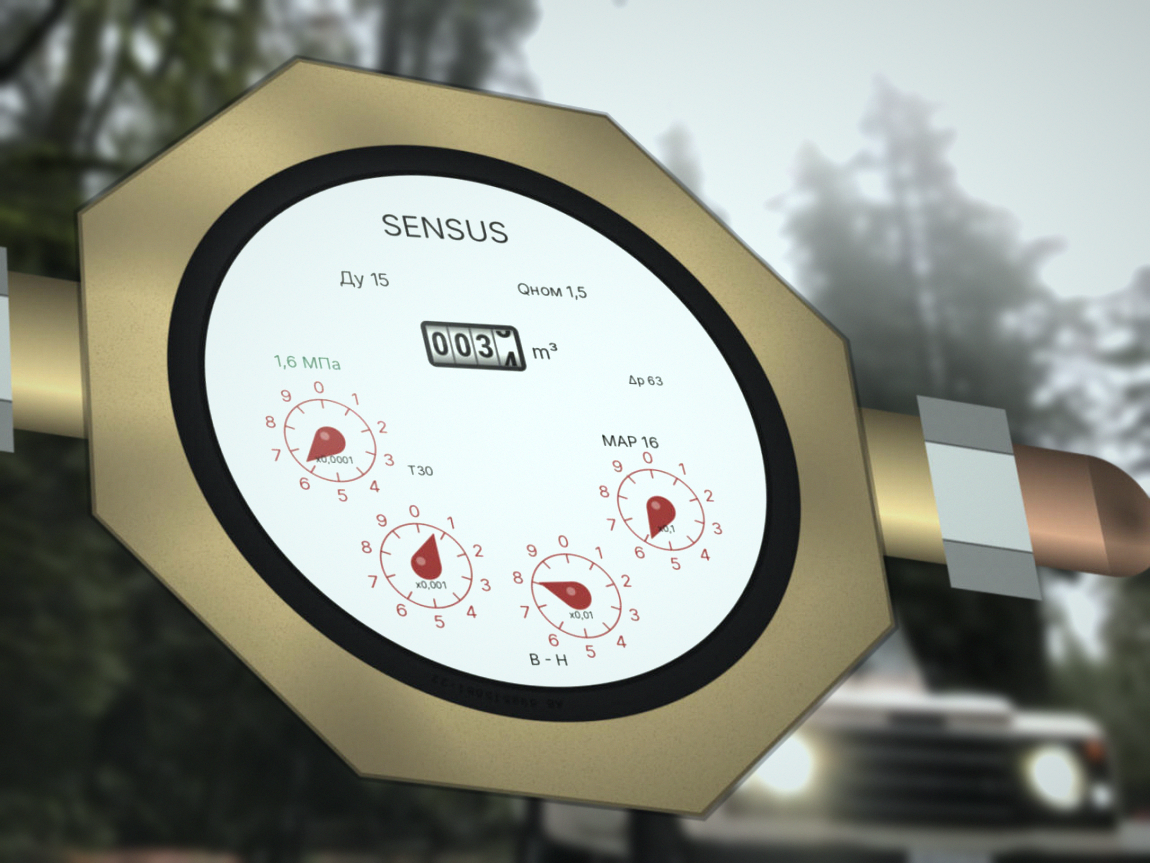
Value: 33.5806 m³
